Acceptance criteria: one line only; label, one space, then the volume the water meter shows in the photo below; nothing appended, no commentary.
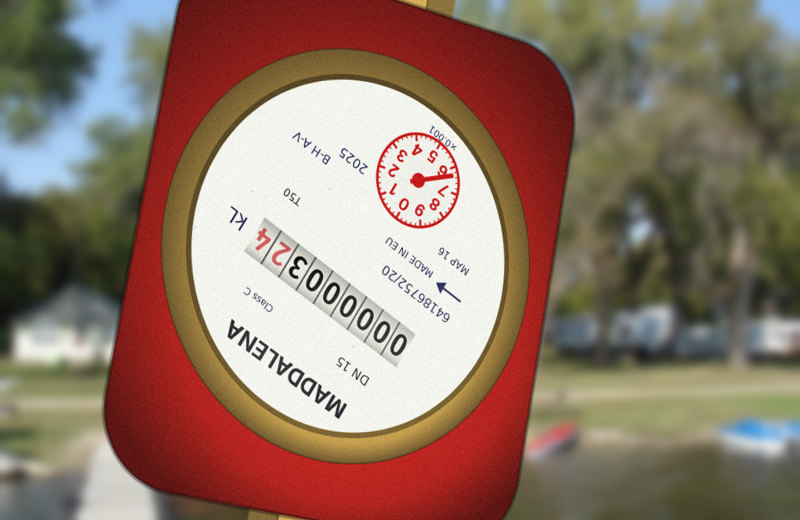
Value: 3.246 kL
